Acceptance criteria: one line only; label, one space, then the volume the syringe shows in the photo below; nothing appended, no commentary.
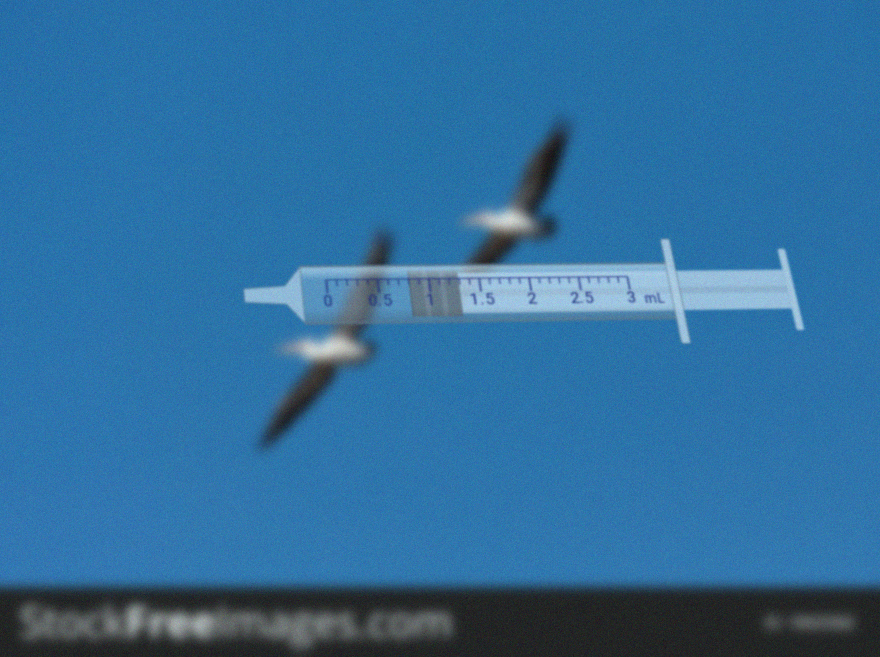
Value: 0.8 mL
